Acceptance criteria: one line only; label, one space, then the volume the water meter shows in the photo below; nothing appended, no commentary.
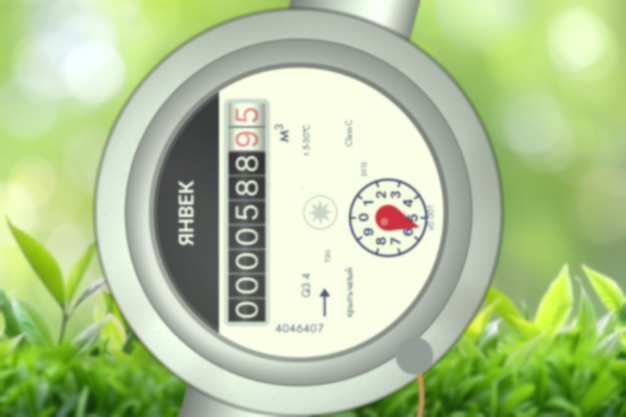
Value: 588.955 m³
